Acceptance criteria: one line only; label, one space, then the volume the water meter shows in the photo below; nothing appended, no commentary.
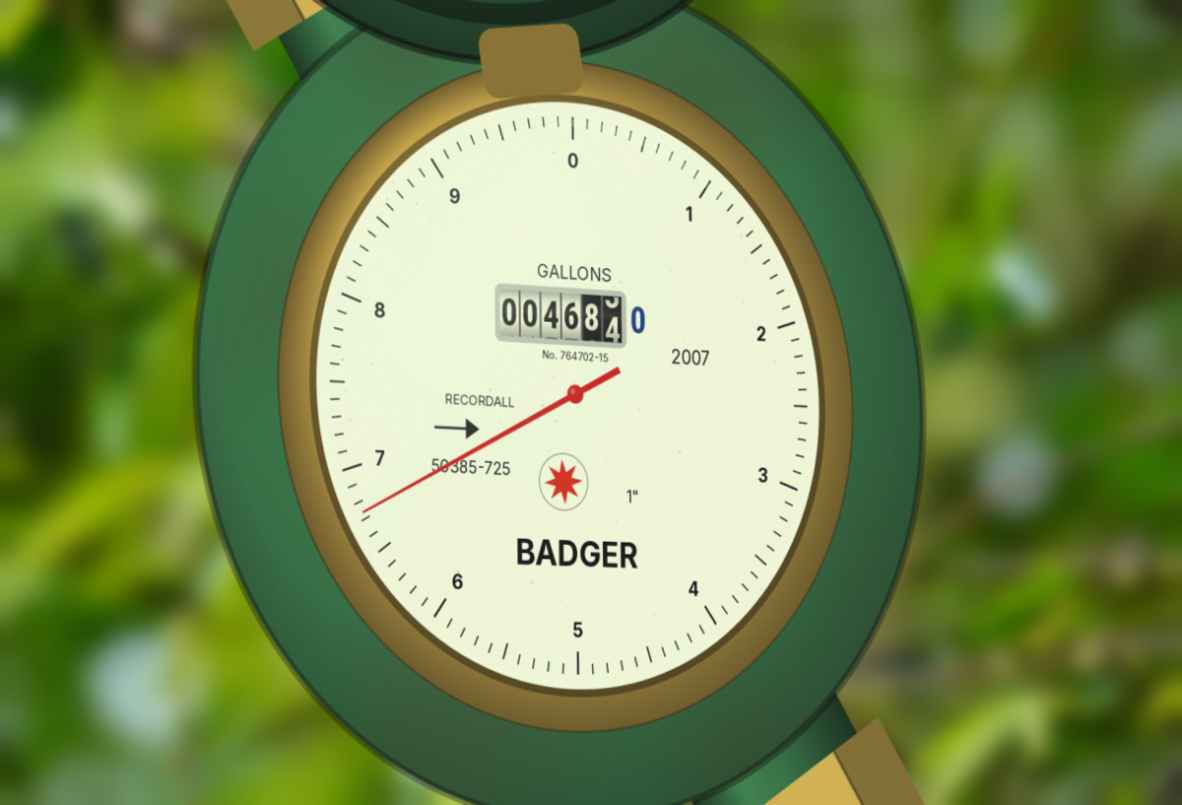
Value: 46836.7 gal
